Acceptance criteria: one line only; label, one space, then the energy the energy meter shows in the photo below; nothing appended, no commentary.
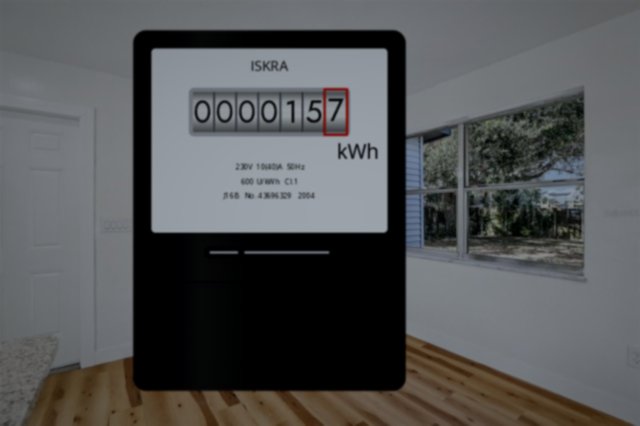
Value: 15.7 kWh
